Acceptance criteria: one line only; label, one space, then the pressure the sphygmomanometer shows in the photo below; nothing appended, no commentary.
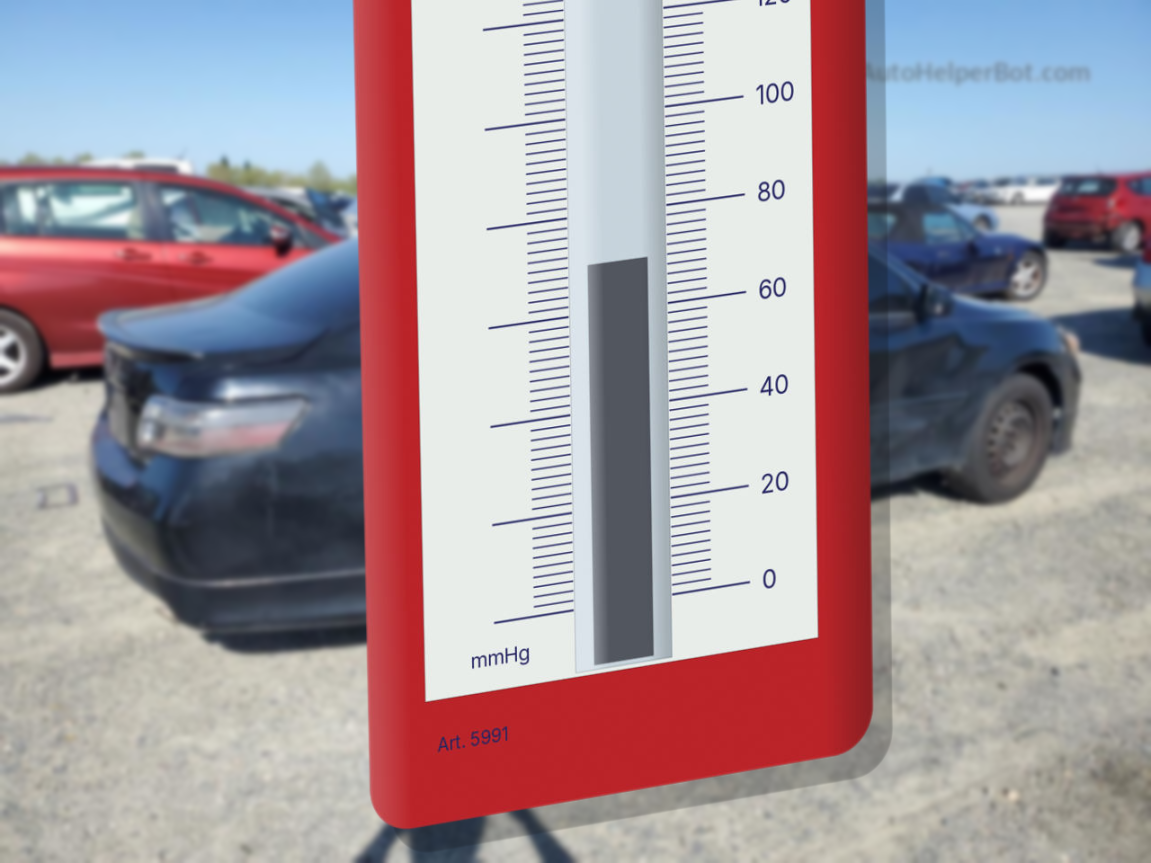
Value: 70 mmHg
